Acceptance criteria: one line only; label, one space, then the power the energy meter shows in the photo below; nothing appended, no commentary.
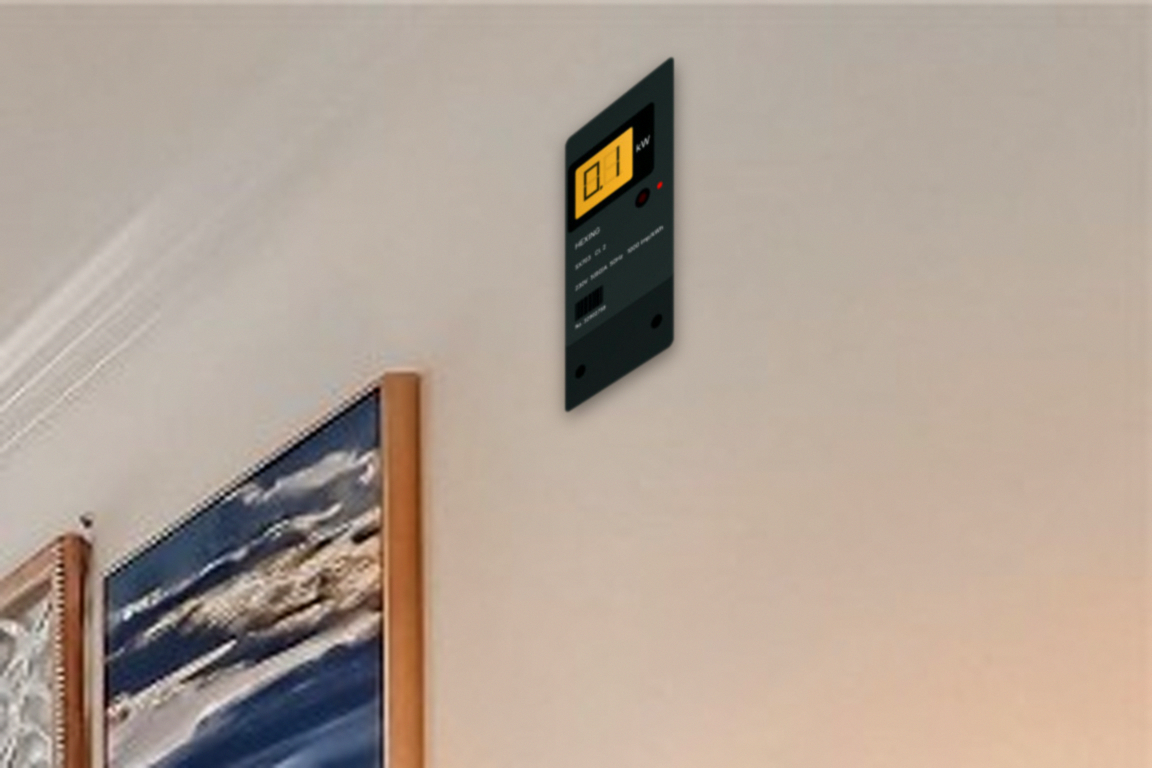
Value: 0.1 kW
